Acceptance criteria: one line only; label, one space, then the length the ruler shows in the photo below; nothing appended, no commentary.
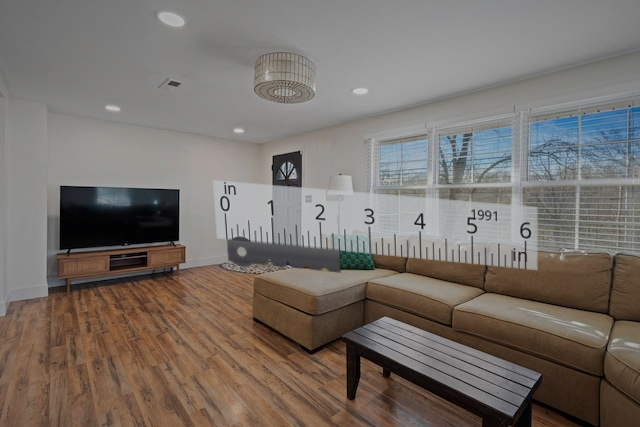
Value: 2.375 in
